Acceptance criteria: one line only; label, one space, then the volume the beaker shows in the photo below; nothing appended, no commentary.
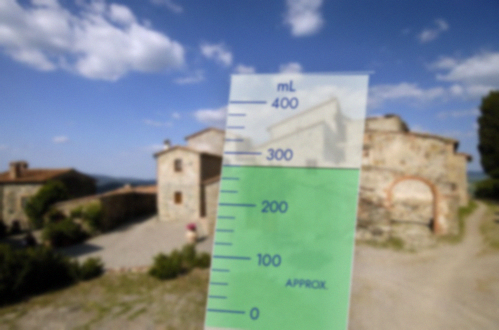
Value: 275 mL
